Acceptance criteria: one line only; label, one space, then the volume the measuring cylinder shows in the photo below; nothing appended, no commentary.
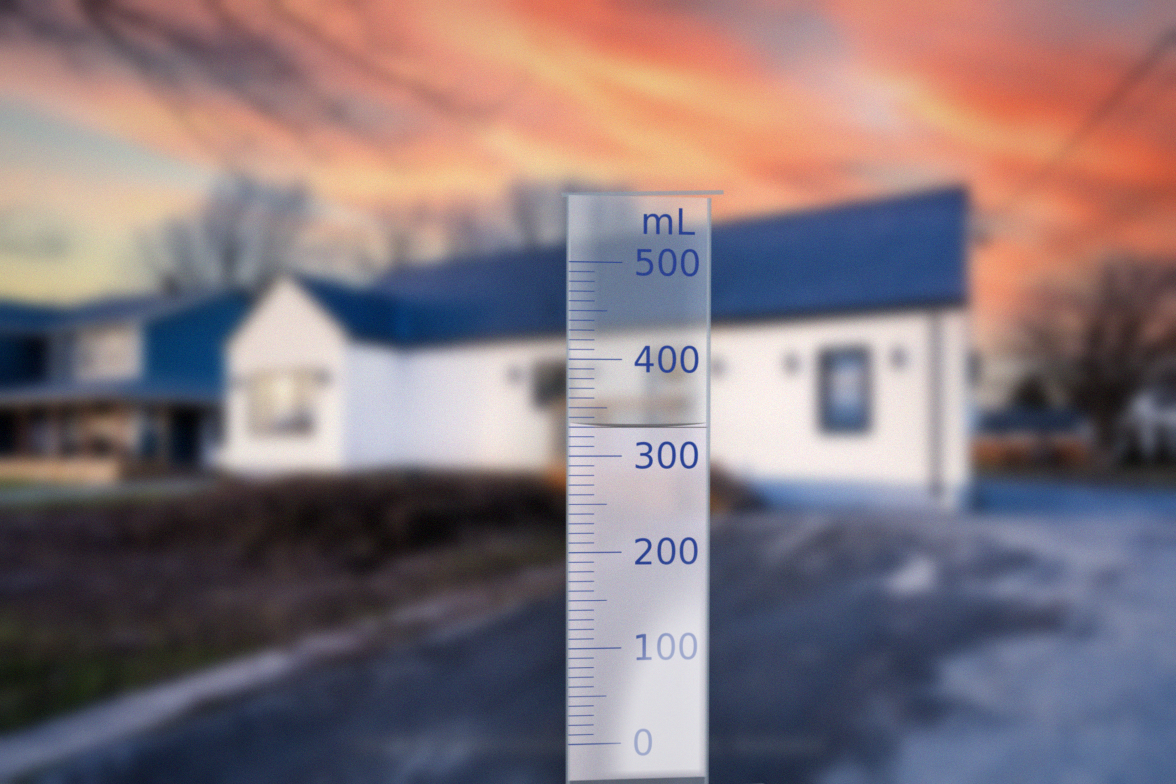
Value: 330 mL
